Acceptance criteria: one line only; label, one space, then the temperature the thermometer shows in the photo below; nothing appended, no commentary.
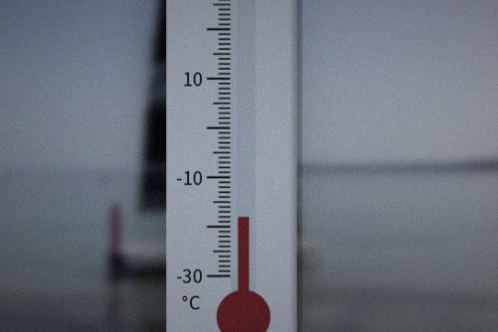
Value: -18 °C
